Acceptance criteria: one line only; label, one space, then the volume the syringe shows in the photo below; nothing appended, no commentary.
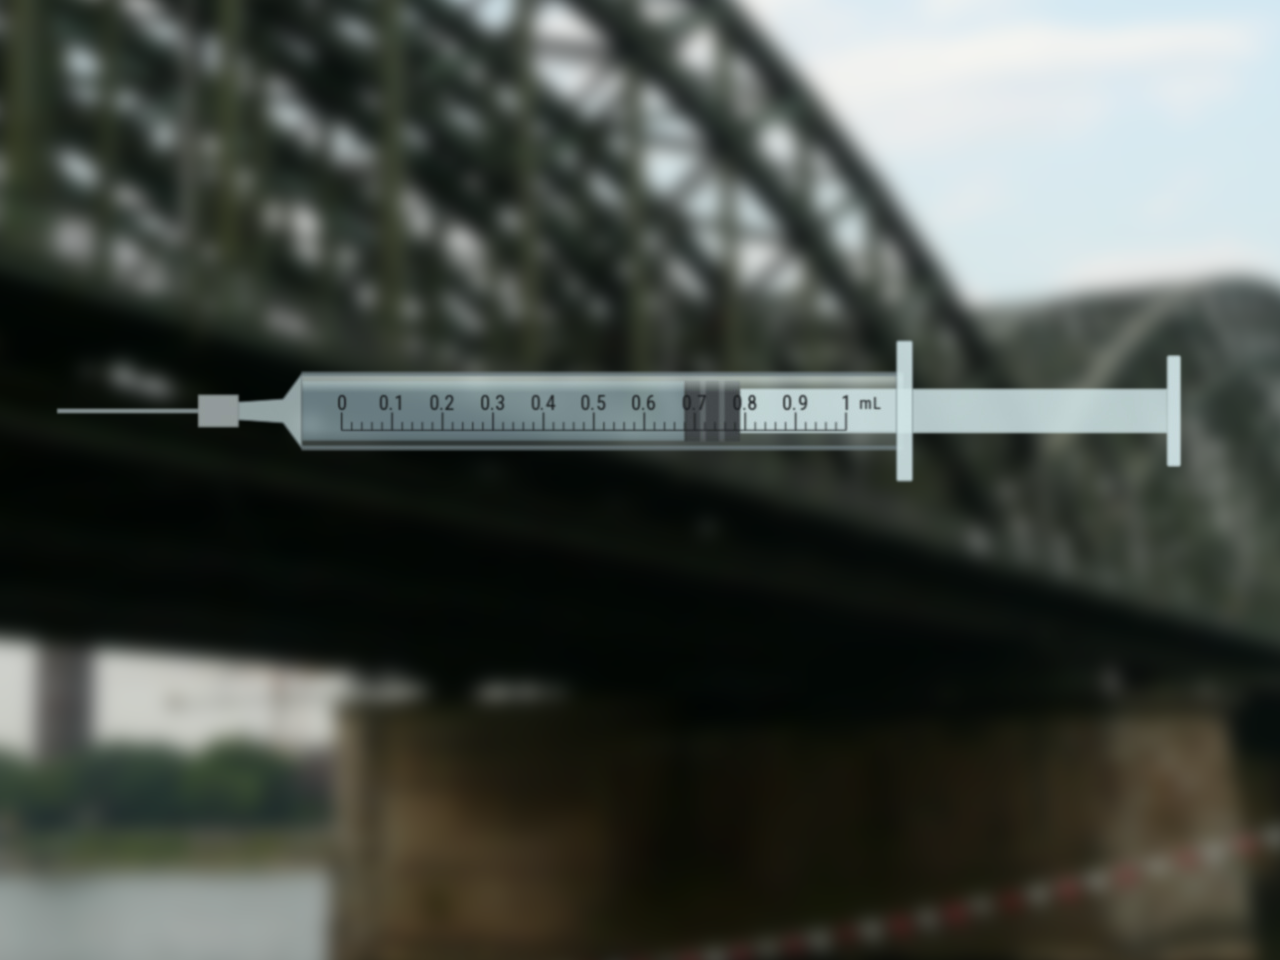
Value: 0.68 mL
